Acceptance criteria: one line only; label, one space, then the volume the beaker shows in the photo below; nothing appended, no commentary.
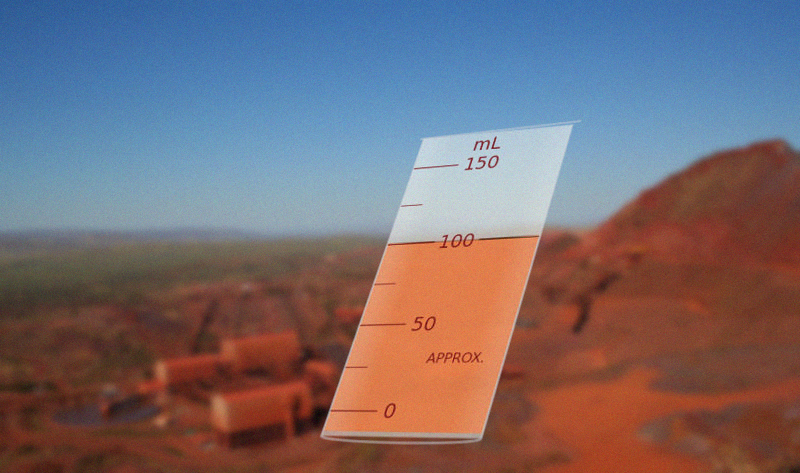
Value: 100 mL
